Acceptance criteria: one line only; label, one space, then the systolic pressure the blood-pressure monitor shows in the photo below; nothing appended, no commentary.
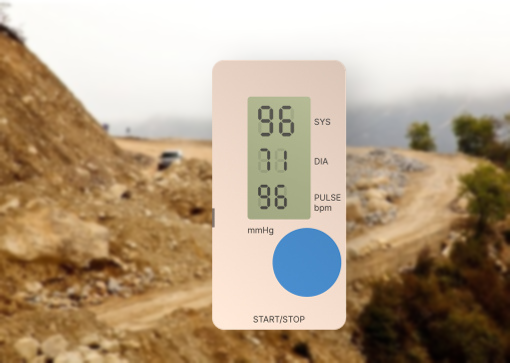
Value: 96 mmHg
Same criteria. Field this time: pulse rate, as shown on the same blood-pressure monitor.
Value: 96 bpm
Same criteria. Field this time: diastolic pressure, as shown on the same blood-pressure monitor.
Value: 71 mmHg
